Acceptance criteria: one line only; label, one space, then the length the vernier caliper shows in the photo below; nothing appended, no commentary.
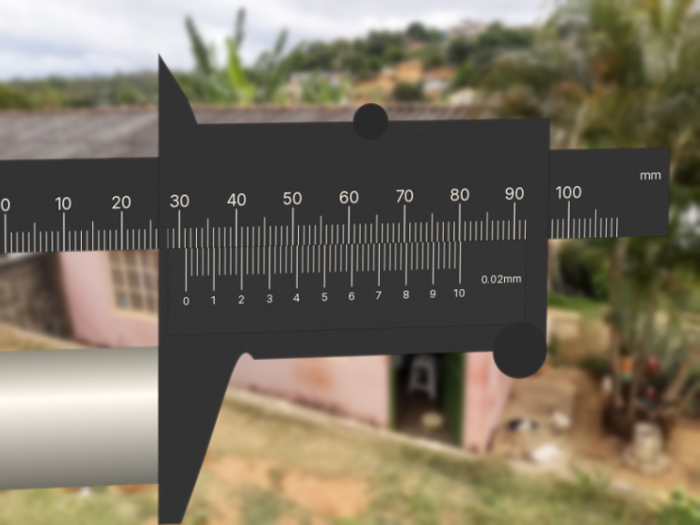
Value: 31.2 mm
